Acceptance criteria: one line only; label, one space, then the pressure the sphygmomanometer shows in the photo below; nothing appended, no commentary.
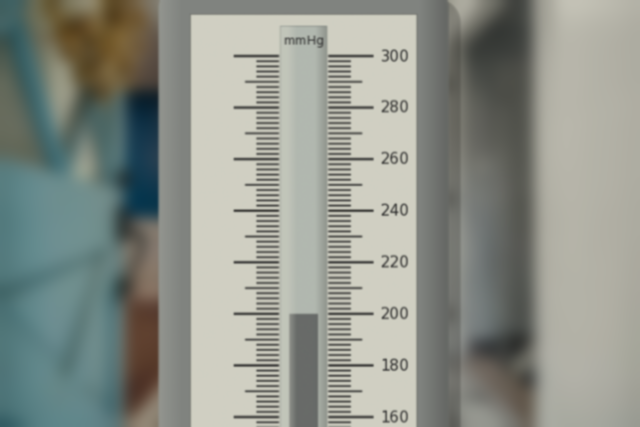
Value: 200 mmHg
